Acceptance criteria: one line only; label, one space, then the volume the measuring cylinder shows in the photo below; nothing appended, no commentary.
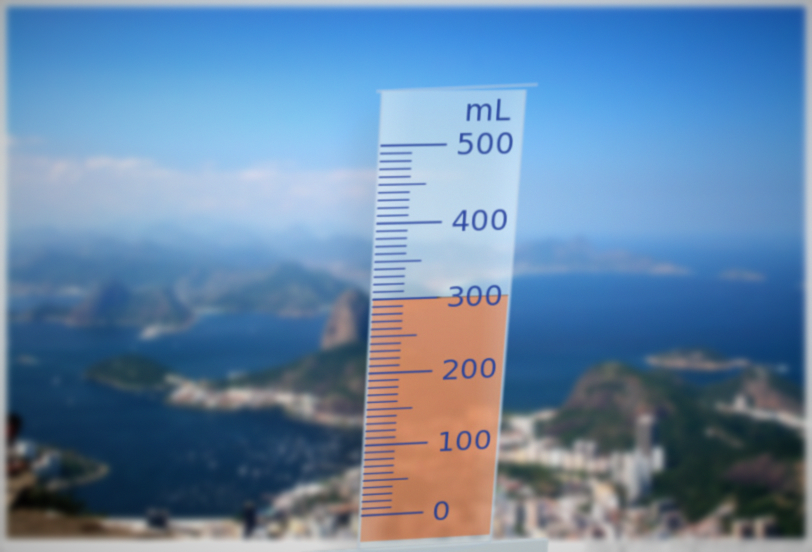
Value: 300 mL
